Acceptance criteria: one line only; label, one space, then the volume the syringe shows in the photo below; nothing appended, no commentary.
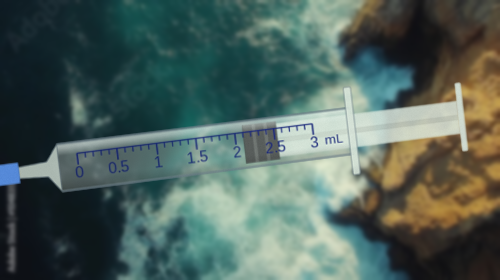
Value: 2.1 mL
